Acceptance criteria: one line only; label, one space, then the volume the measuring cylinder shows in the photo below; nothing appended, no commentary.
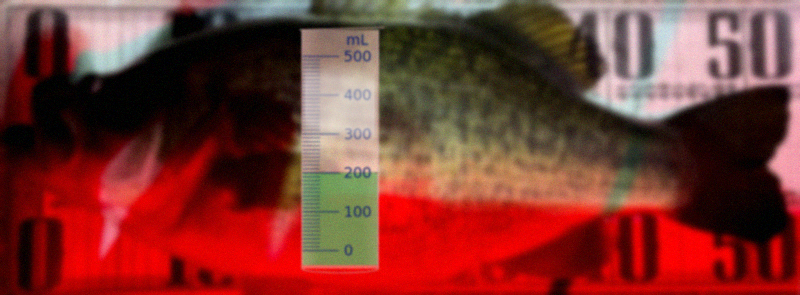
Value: 200 mL
